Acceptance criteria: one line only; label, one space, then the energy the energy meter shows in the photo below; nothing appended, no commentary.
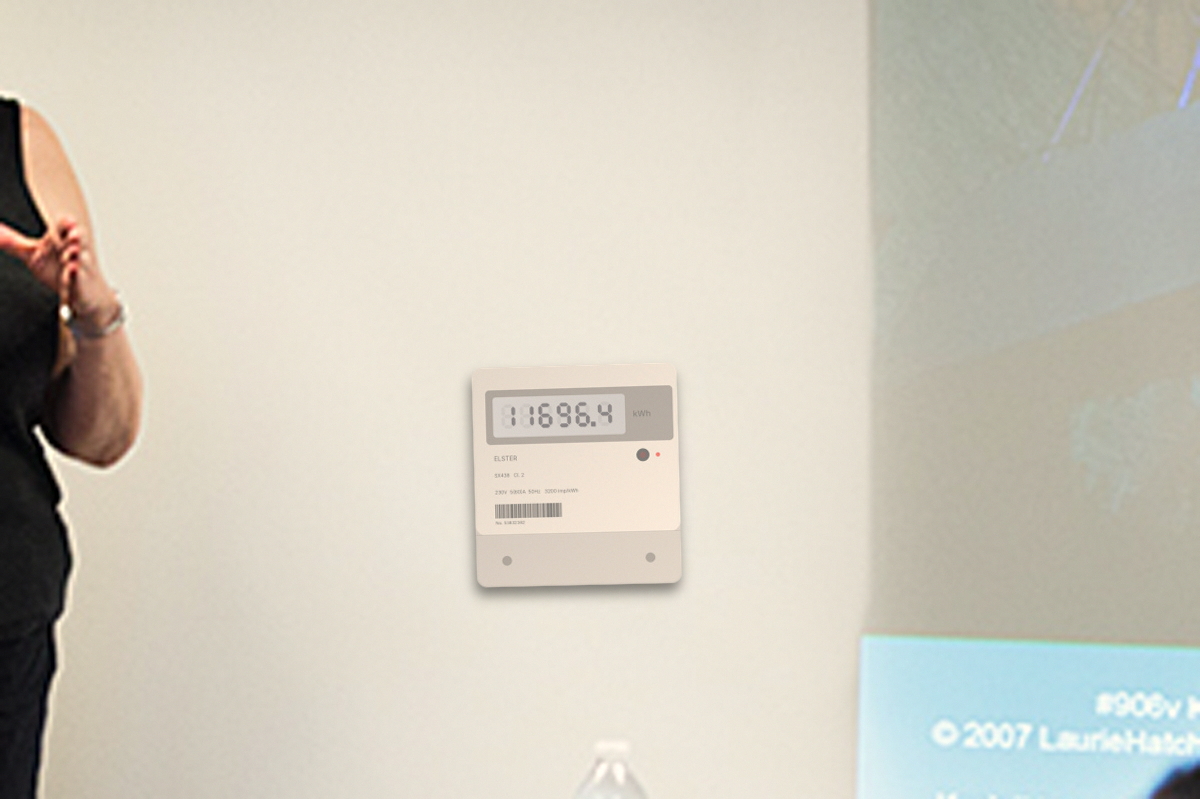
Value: 11696.4 kWh
